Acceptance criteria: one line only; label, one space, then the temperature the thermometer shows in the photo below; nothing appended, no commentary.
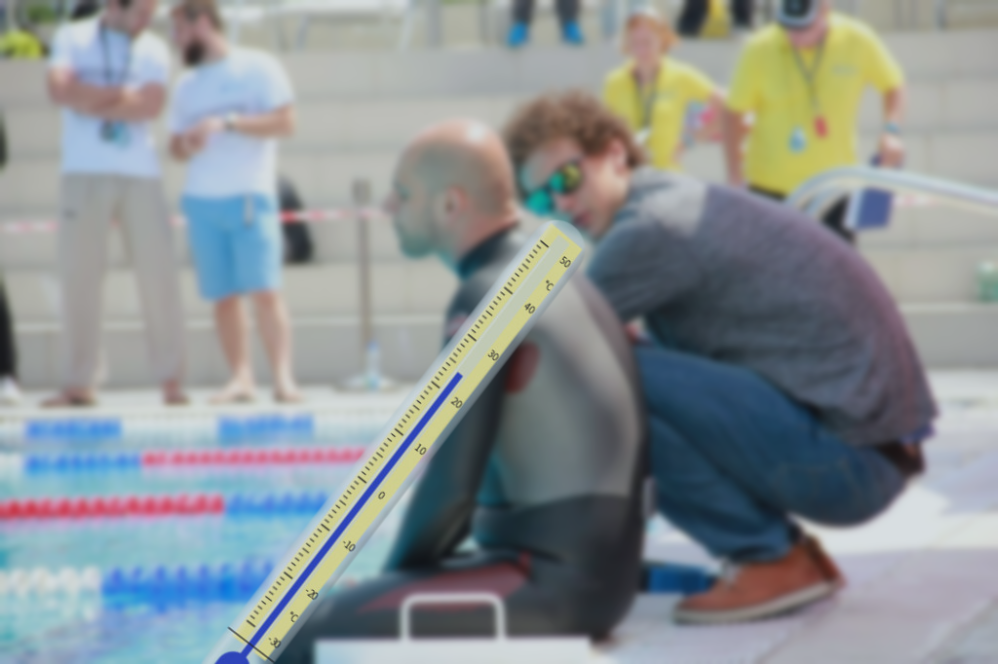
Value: 24 °C
